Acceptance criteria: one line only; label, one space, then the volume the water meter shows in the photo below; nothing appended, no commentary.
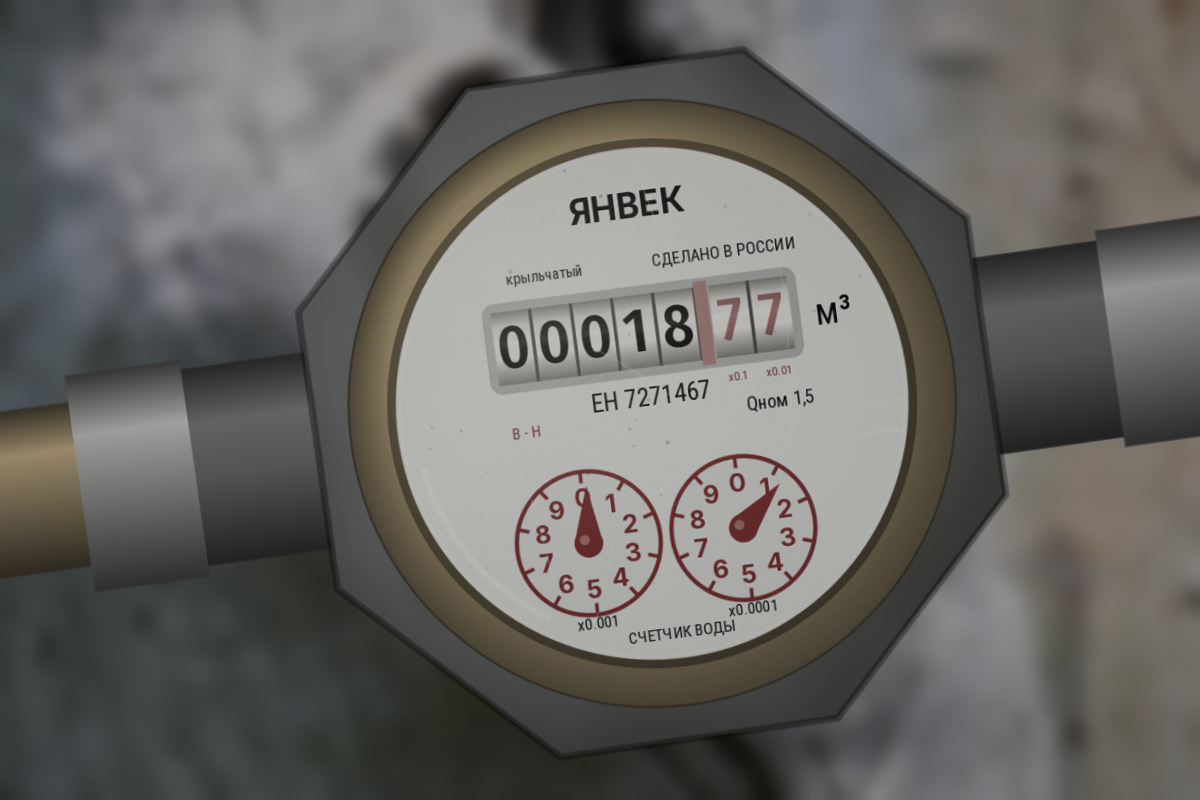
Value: 18.7701 m³
